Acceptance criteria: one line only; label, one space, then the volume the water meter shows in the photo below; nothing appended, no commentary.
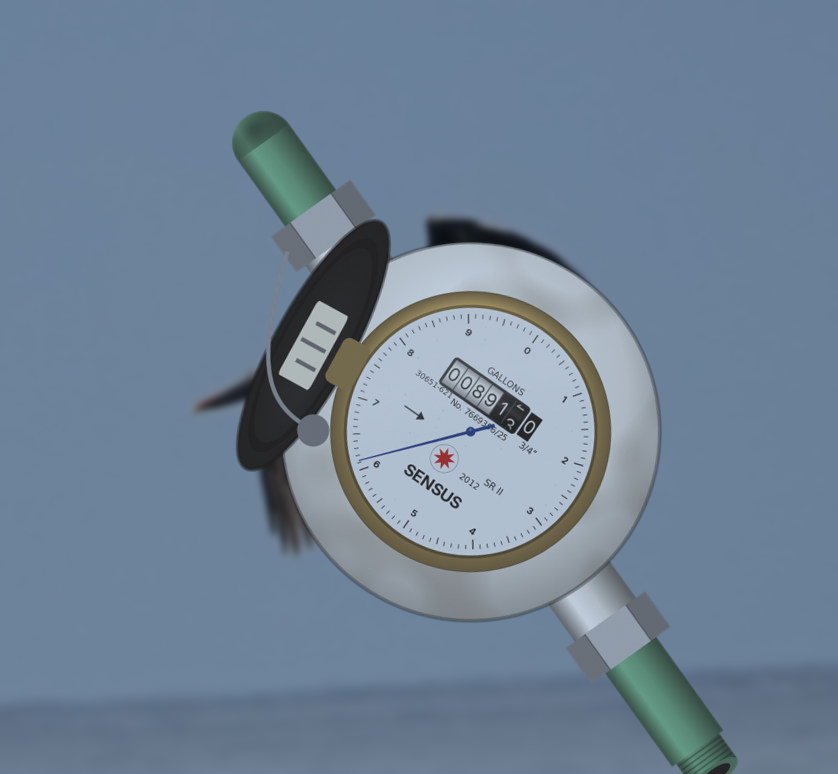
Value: 89126.1 gal
